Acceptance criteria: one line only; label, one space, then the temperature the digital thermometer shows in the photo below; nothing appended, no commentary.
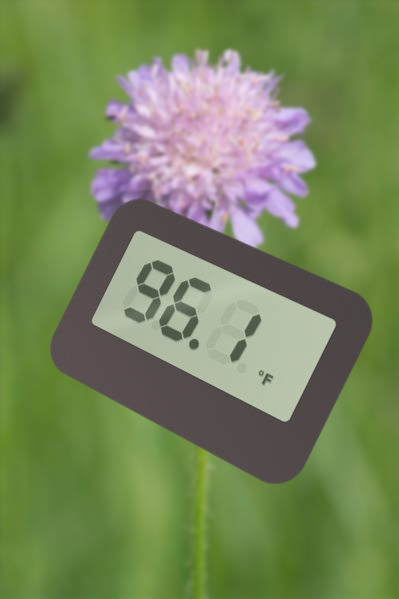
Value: 96.1 °F
